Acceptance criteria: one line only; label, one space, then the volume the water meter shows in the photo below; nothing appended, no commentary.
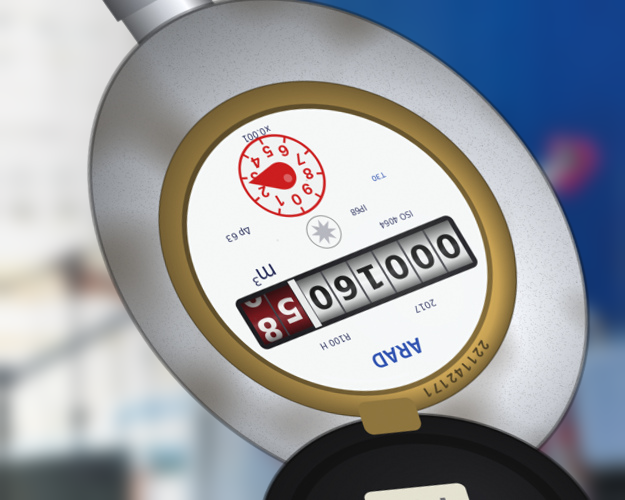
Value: 160.582 m³
